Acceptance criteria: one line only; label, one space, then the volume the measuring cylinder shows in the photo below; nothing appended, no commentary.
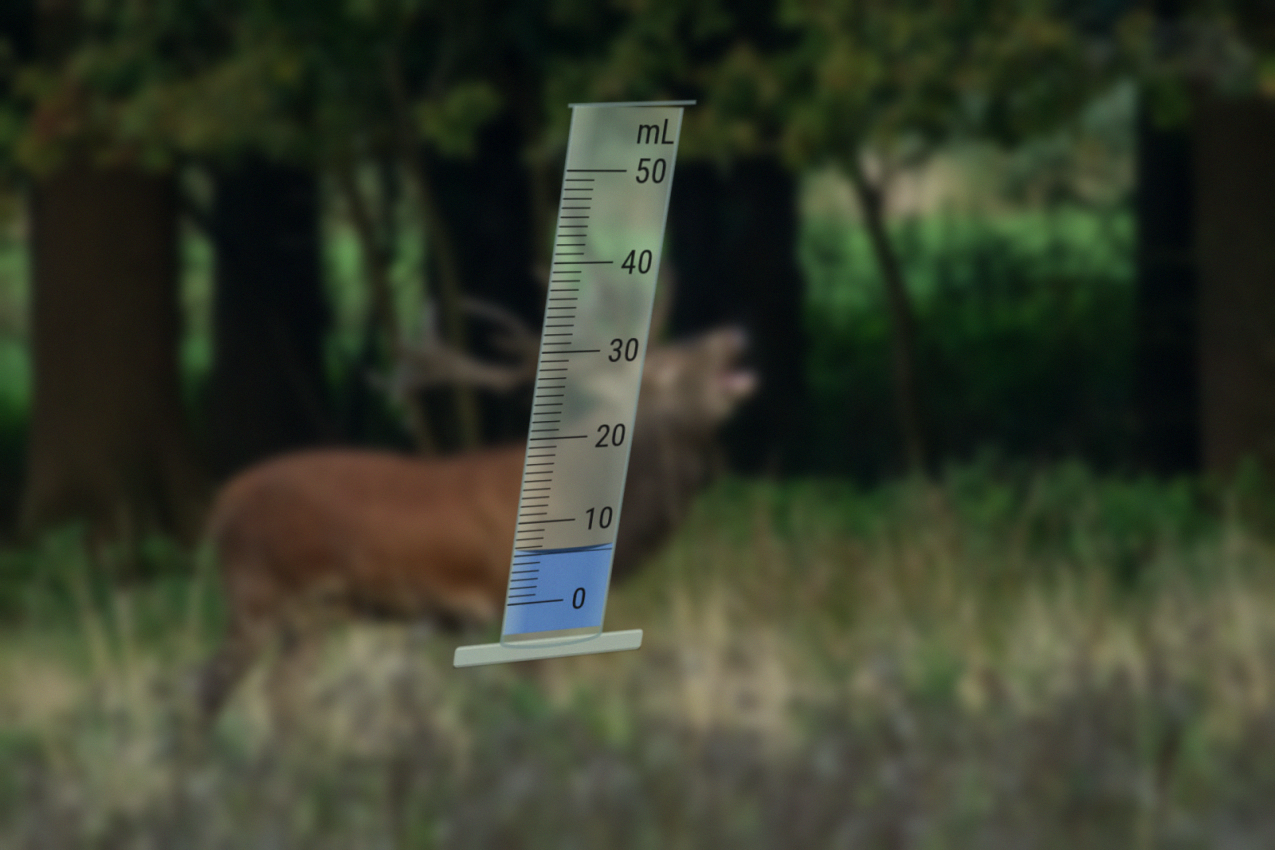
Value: 6 mL
